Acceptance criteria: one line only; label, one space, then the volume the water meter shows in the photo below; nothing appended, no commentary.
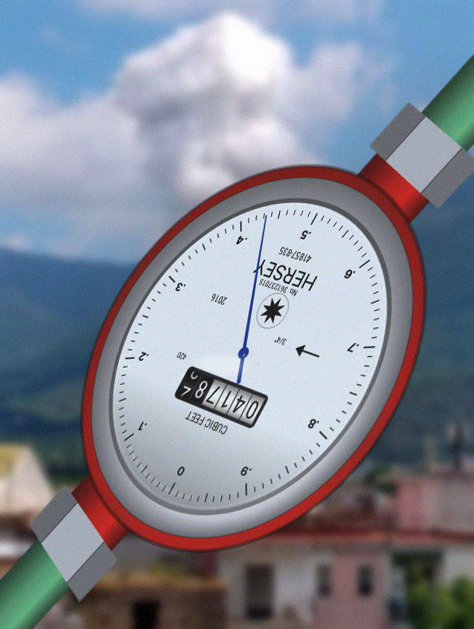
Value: 41782.43 ft³
